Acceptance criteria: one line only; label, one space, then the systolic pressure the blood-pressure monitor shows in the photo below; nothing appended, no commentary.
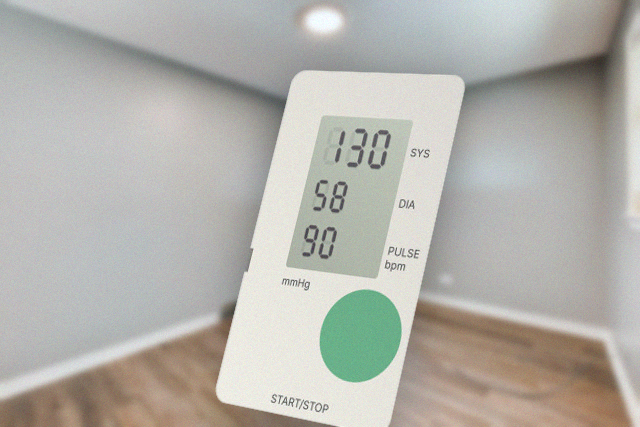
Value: 130 mmHg
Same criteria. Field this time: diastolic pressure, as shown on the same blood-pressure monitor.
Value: 58 mmHg
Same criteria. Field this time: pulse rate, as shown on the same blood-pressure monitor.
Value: 90 bpm
